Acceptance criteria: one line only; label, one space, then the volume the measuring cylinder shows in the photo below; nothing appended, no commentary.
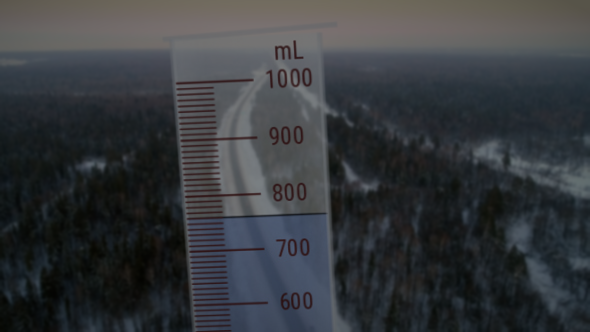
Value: 760 mL
